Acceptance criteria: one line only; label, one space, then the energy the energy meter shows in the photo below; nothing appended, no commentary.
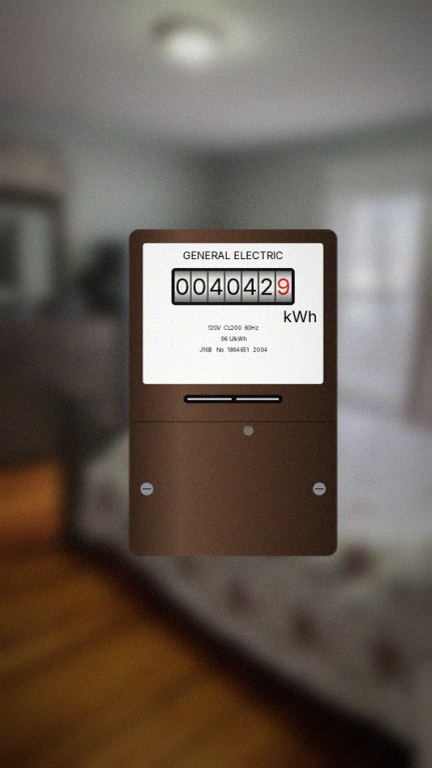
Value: 4042.9 kWh
